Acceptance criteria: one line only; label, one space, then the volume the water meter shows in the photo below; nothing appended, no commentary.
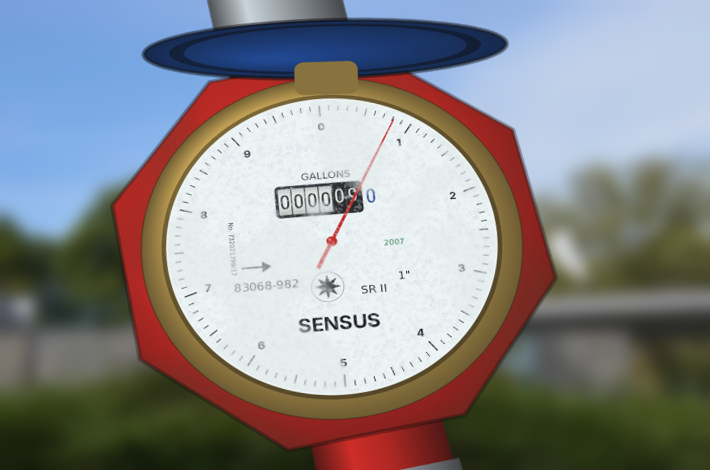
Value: 90.8 gal
